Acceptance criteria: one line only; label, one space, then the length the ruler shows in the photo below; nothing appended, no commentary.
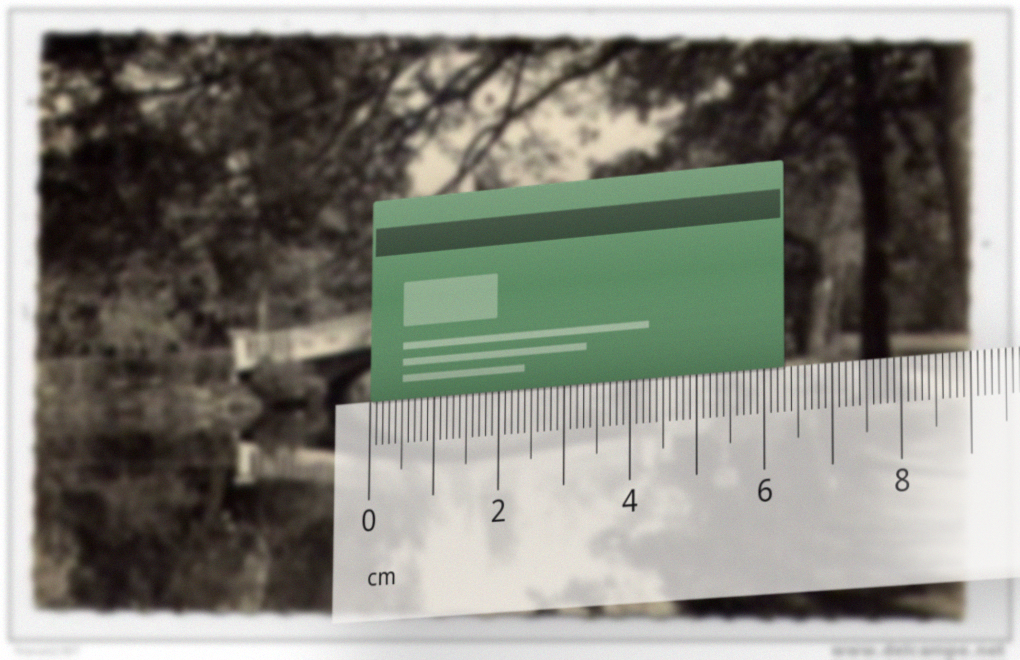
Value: 6.3 cm
